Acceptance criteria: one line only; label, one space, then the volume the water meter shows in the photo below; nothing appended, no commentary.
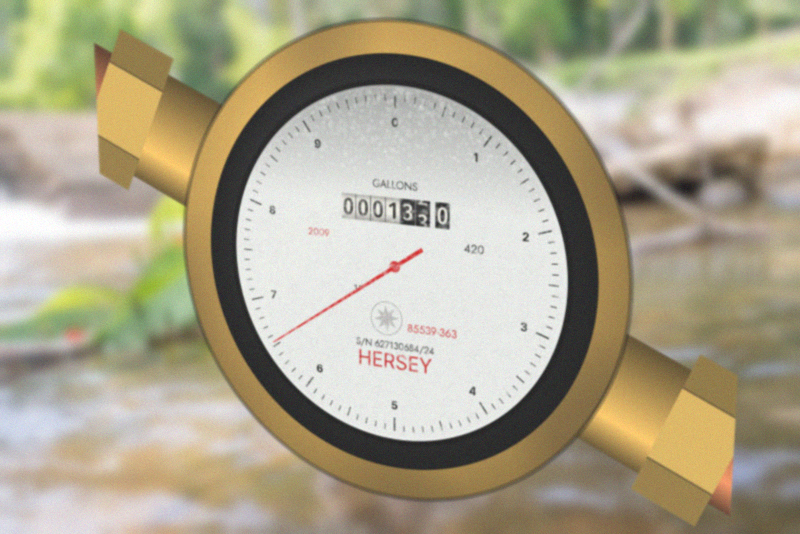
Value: 1326.5 gal
